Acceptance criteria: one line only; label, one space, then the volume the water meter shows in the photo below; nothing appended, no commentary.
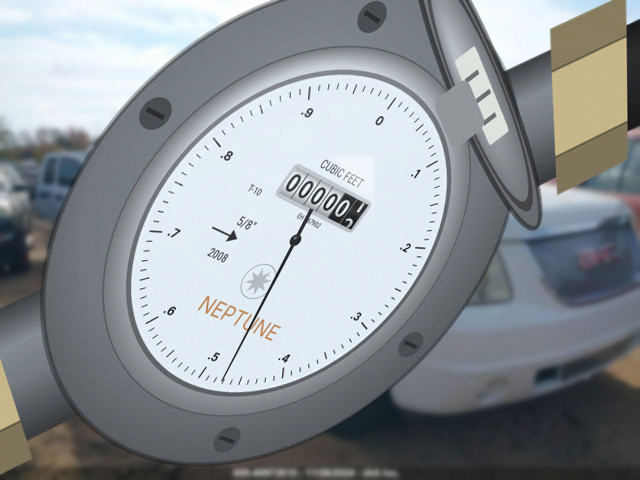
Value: 1.47 ft³
